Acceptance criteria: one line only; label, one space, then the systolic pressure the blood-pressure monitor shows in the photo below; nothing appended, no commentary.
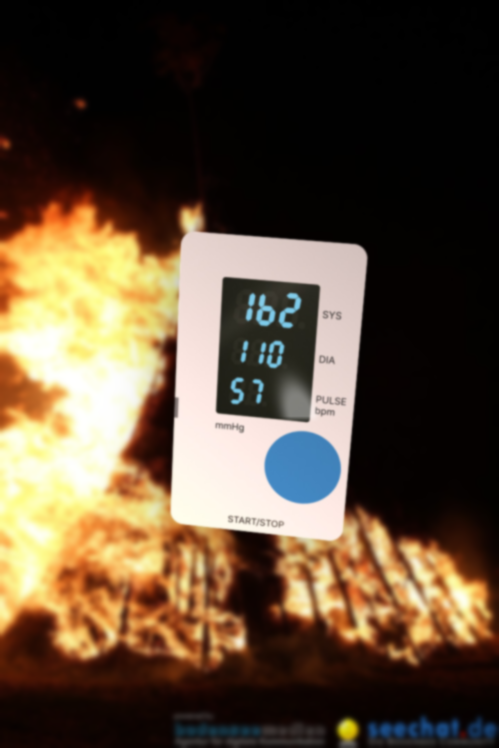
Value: 162 mmHg
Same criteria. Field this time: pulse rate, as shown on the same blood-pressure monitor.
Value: 57 bpm
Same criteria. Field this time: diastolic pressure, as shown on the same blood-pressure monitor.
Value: 110 mmHg
